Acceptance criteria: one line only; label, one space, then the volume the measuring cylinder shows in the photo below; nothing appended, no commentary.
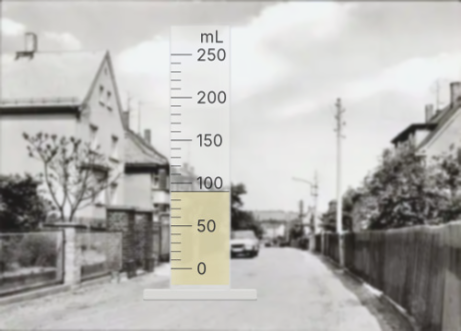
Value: 90 mL
